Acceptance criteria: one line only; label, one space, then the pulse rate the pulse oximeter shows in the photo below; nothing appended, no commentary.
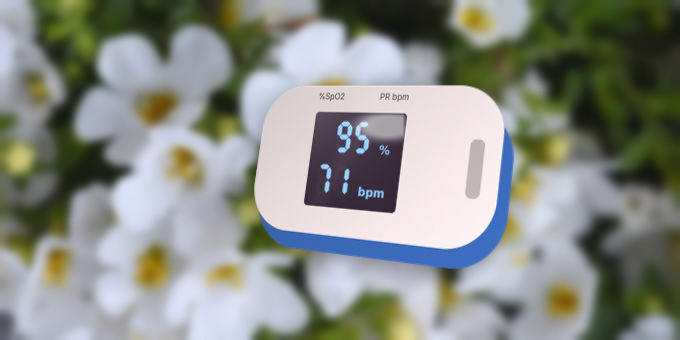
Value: 71 bpm
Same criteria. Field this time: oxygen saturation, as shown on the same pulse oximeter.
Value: 95 %
